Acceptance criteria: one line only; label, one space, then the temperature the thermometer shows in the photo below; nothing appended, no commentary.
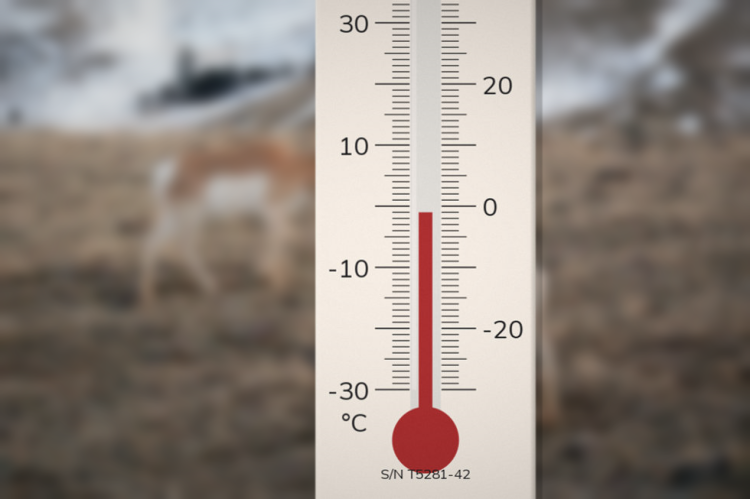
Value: -1 °C
